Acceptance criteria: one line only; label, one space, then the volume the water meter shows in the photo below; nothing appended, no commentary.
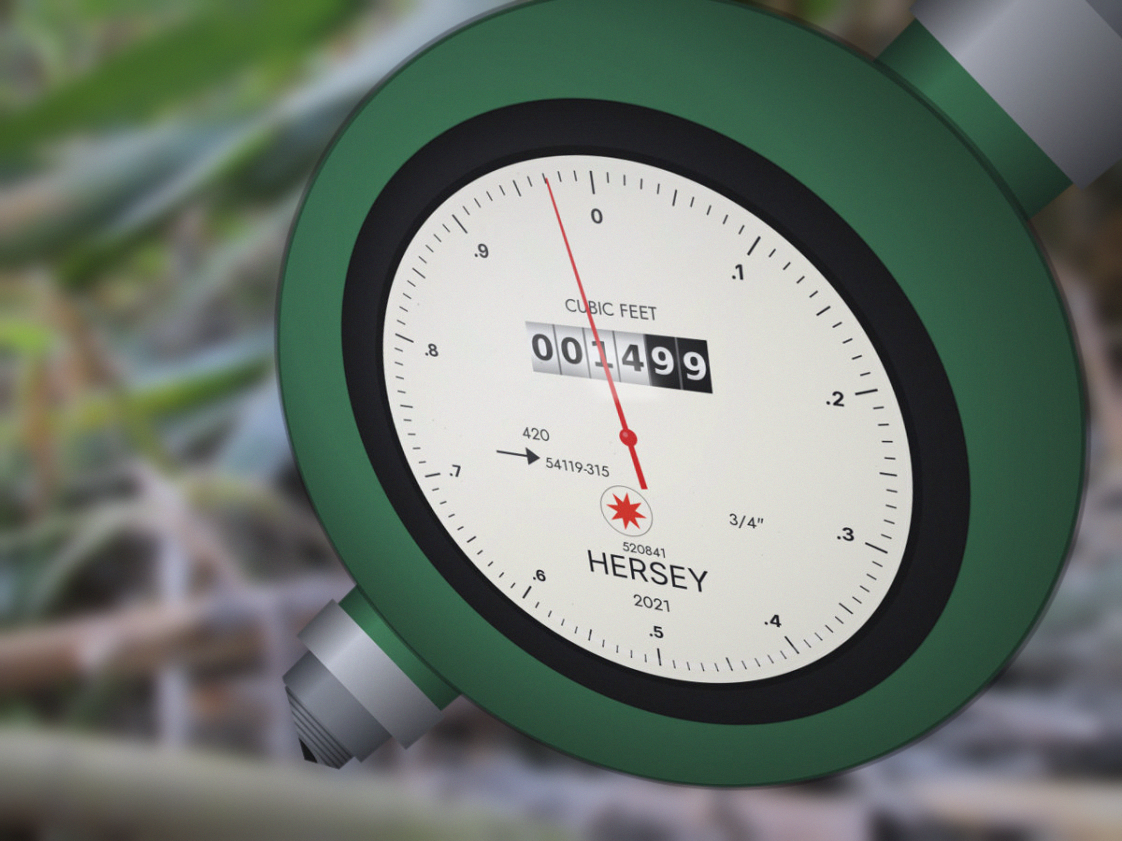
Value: 1498.97 ft³
